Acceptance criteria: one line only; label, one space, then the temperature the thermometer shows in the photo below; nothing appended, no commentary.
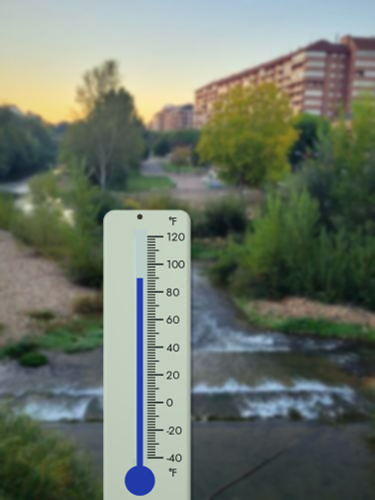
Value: 90 °F
